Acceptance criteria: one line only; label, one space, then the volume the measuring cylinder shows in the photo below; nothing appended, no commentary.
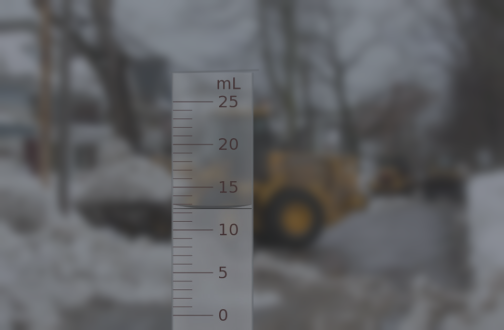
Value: 12.5 mL
